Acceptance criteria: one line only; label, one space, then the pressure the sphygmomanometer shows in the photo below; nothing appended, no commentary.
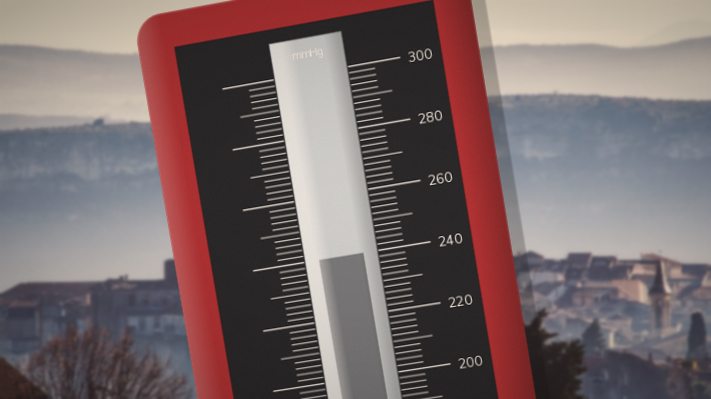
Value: 240 mmHg
